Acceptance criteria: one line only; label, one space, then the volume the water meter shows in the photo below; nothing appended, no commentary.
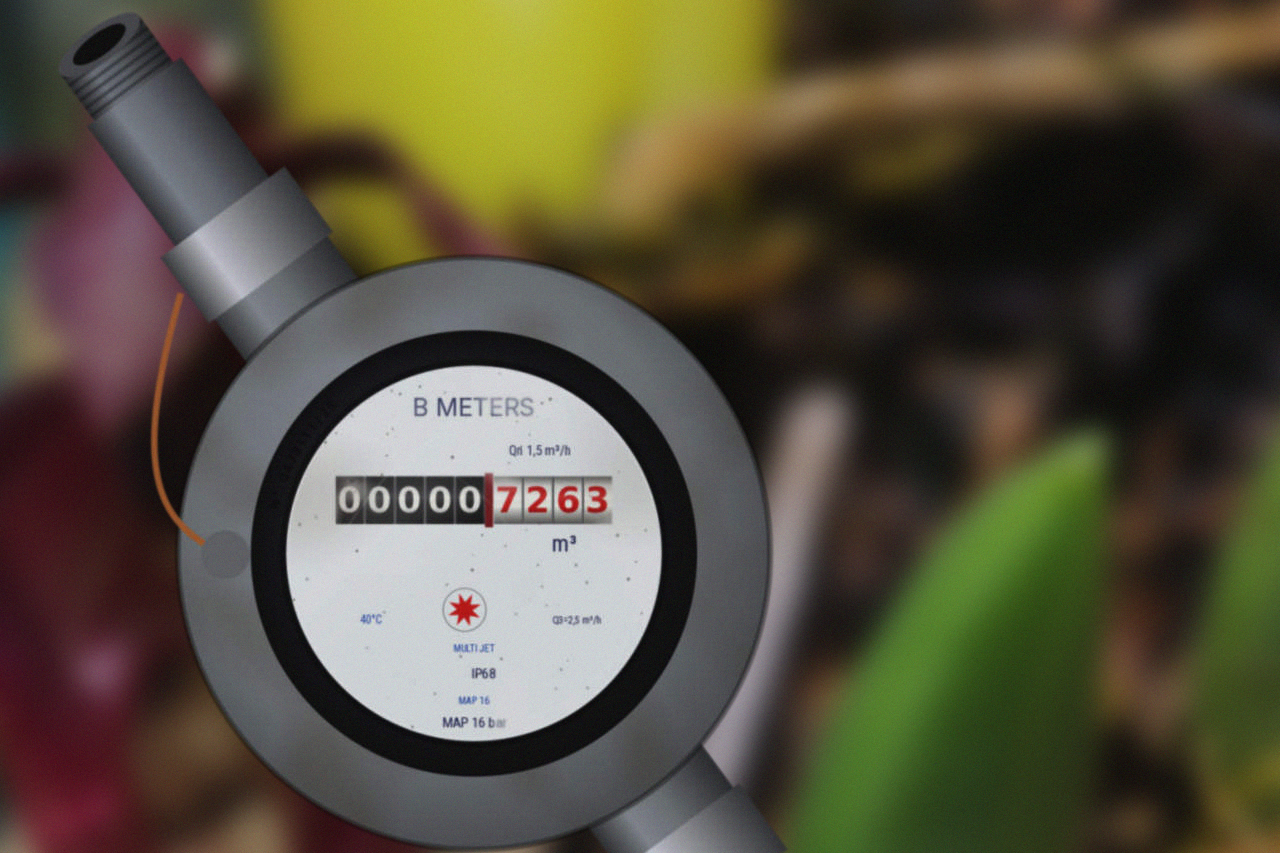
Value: 0.7263 m³
